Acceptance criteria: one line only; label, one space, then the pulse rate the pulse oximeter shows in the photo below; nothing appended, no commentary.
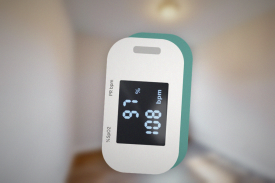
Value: 108 bpm
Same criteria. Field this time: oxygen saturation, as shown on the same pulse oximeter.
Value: 97 %
